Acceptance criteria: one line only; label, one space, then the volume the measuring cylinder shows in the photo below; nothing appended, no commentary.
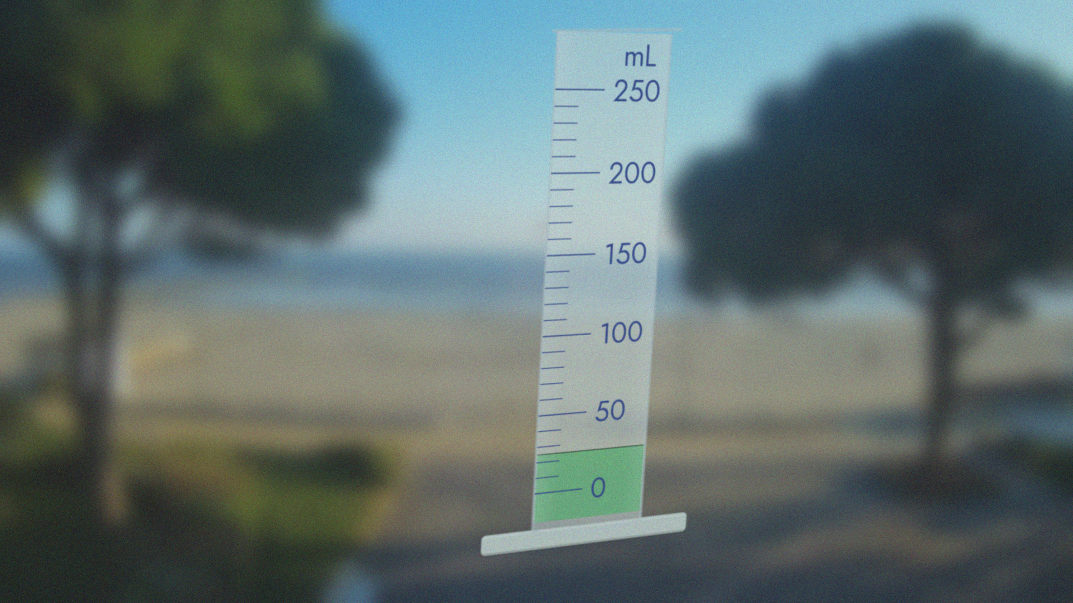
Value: 25 mL
